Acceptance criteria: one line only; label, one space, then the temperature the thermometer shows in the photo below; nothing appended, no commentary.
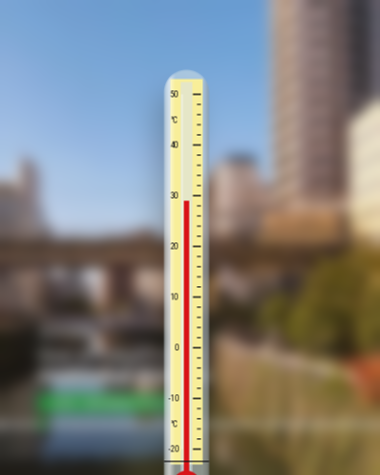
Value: 29 °C
